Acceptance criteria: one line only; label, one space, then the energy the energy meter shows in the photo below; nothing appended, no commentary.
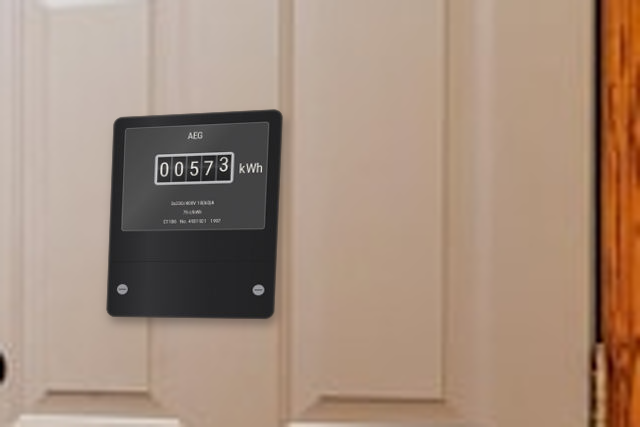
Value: 573 kWh
